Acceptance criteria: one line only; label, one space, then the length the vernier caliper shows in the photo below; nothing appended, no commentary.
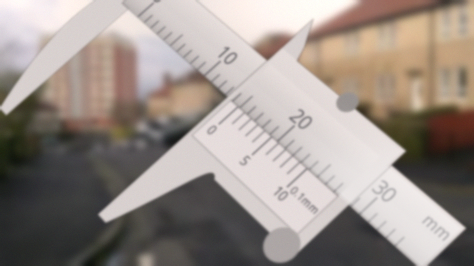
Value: 14.8 mm
